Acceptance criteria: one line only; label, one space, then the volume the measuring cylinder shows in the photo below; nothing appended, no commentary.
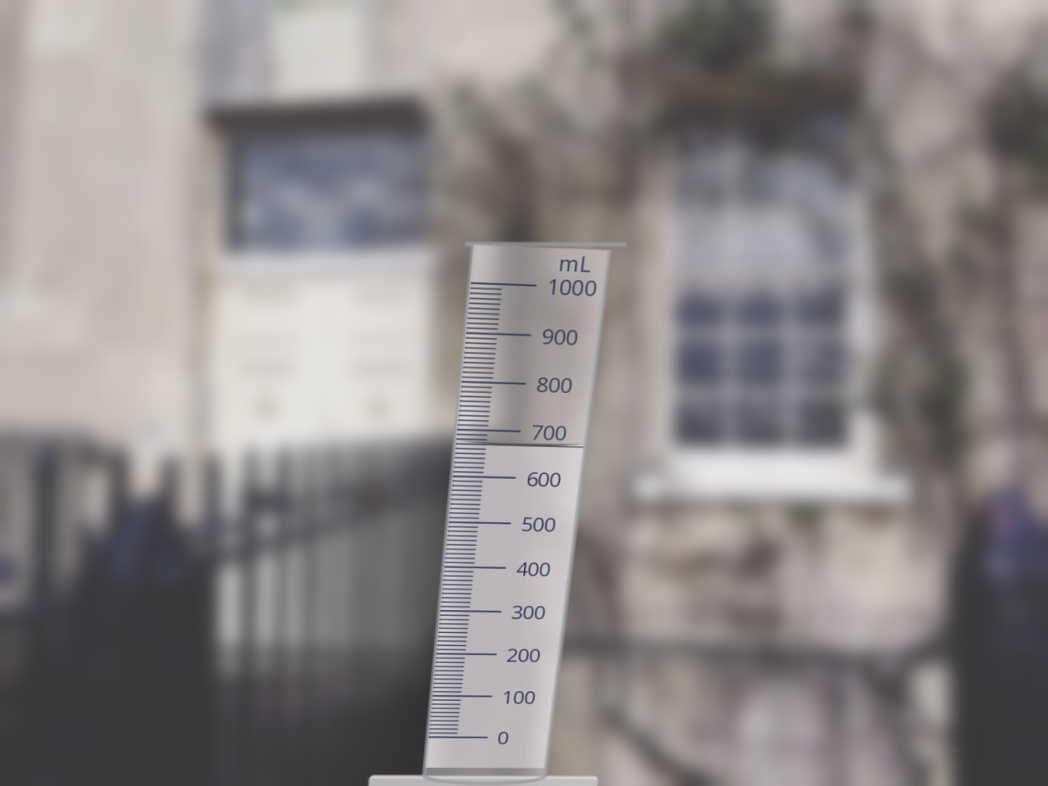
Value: 670 mL
